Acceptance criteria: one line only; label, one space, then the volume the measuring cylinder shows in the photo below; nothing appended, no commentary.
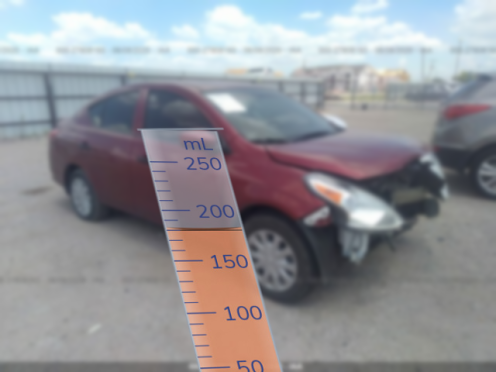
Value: 180 mL
